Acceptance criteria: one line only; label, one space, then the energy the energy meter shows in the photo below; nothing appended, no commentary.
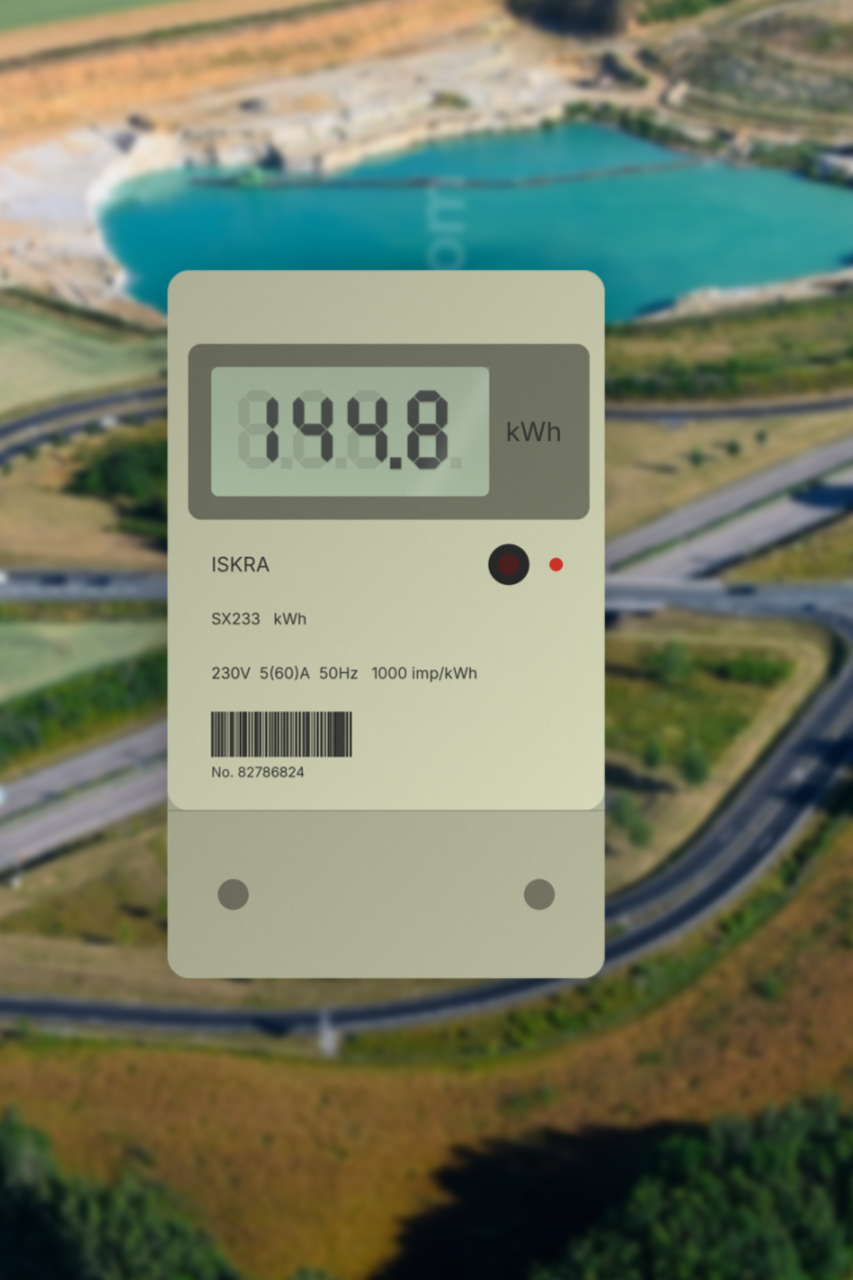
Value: 144.8 kWh
